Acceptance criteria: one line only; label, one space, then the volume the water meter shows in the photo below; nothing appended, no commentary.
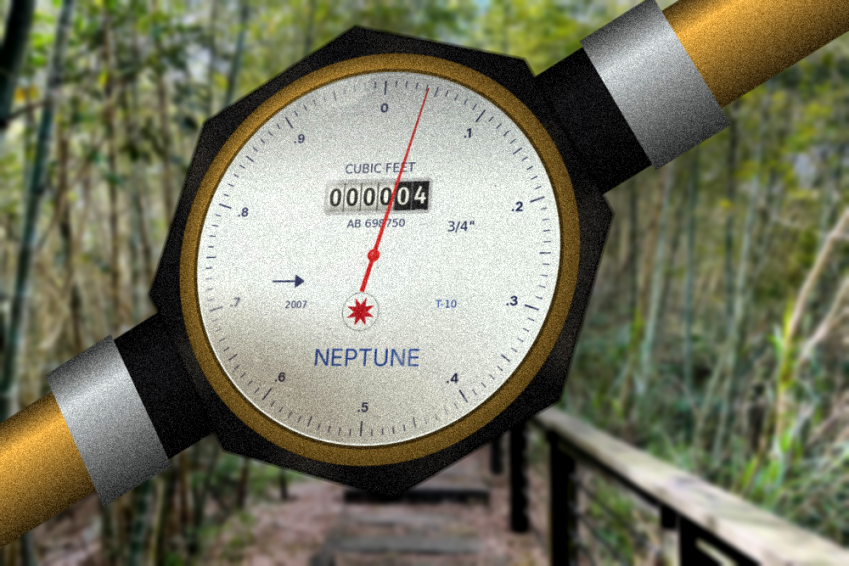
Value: 4.04 ft³
